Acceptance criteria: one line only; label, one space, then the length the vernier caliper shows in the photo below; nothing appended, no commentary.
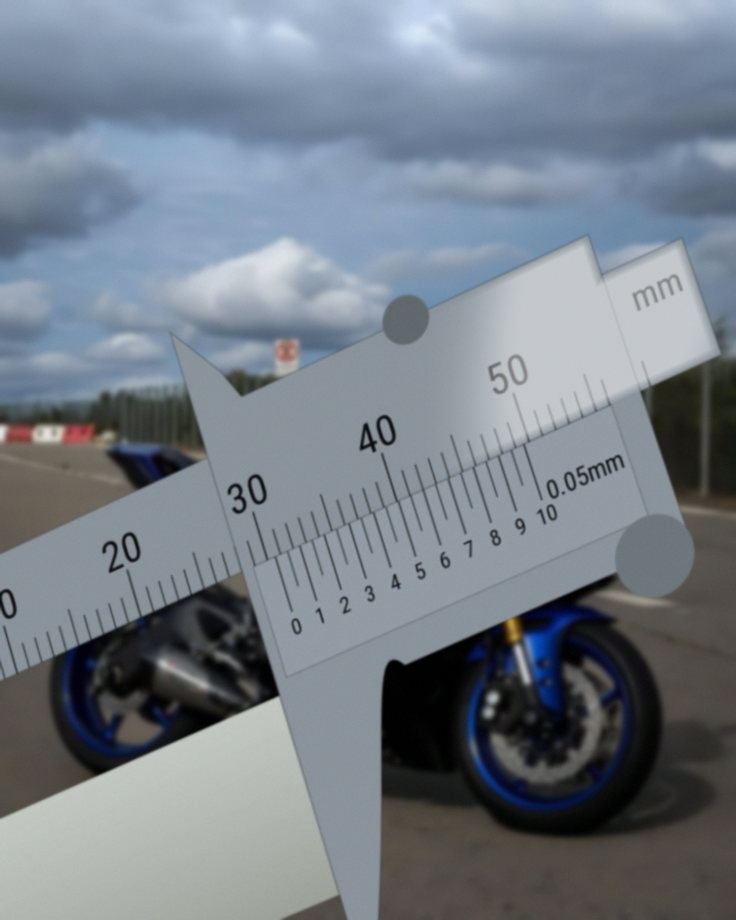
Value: 30.6 mm
